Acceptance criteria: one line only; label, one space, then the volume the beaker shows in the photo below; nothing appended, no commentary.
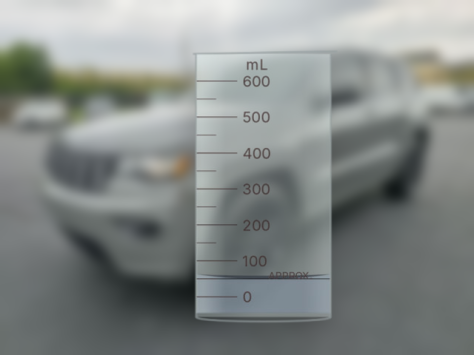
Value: 50 mL
